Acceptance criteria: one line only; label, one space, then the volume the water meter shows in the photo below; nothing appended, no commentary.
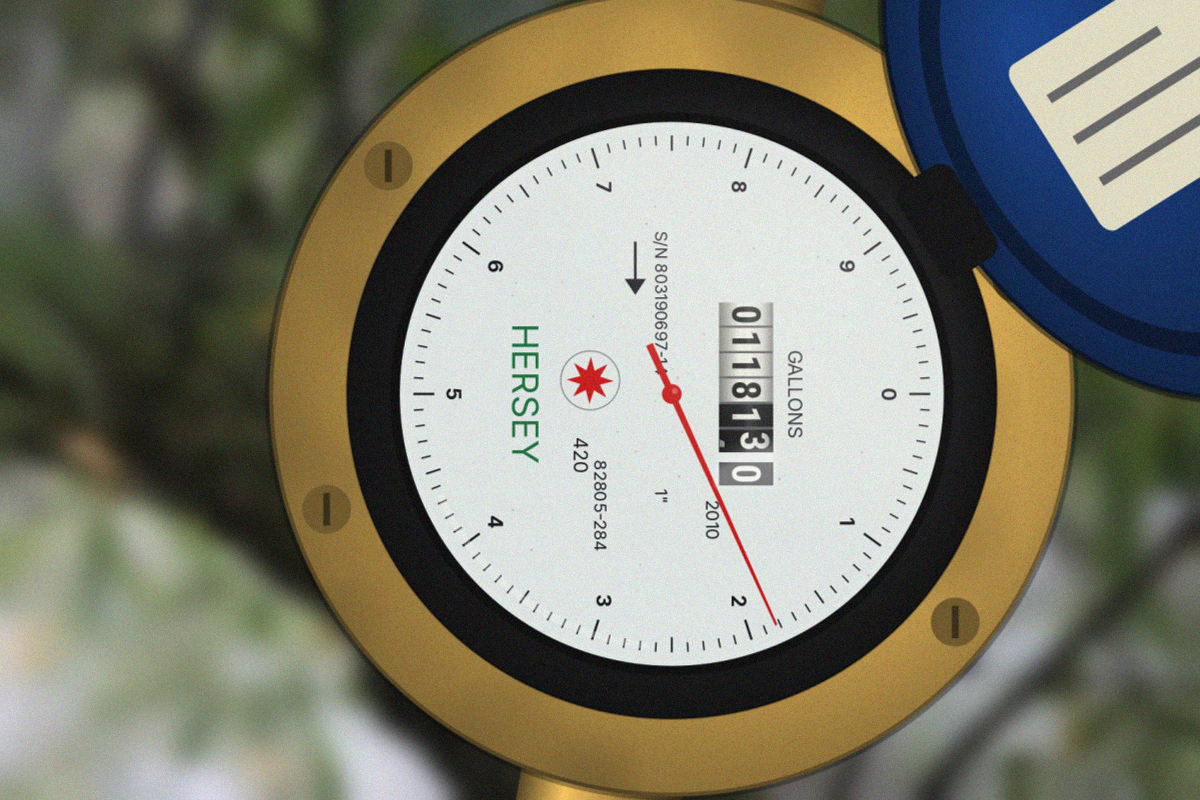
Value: 118131.8 gal
